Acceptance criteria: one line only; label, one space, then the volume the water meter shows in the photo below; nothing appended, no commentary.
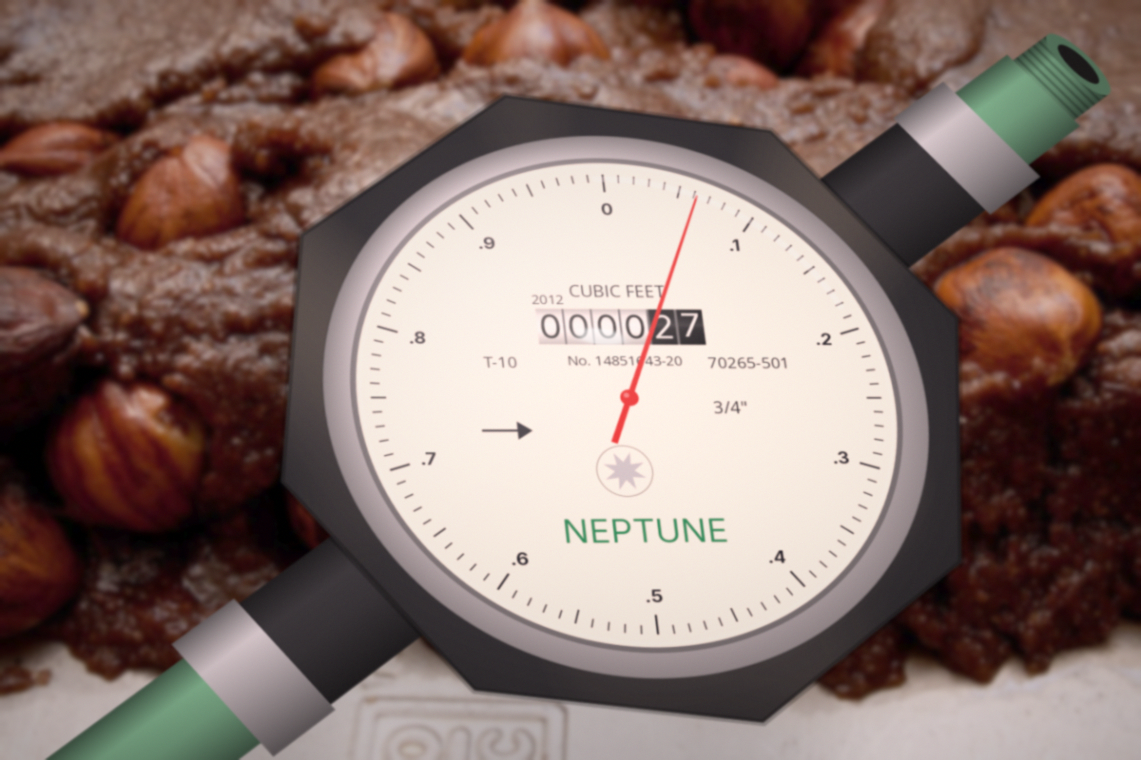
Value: 27.06 ft³
